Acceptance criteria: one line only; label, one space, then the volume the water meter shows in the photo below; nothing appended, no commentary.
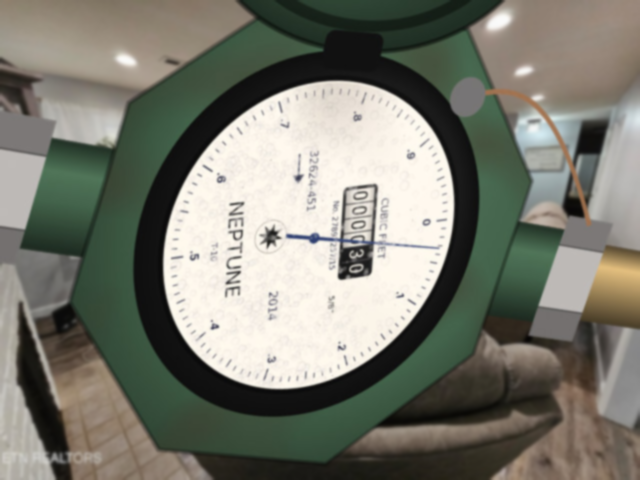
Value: 30.03 ft³
